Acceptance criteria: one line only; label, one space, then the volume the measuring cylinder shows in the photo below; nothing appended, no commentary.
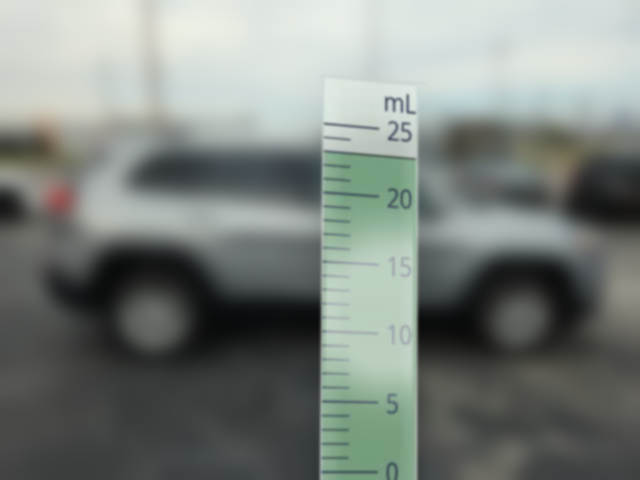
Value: 23 mL
